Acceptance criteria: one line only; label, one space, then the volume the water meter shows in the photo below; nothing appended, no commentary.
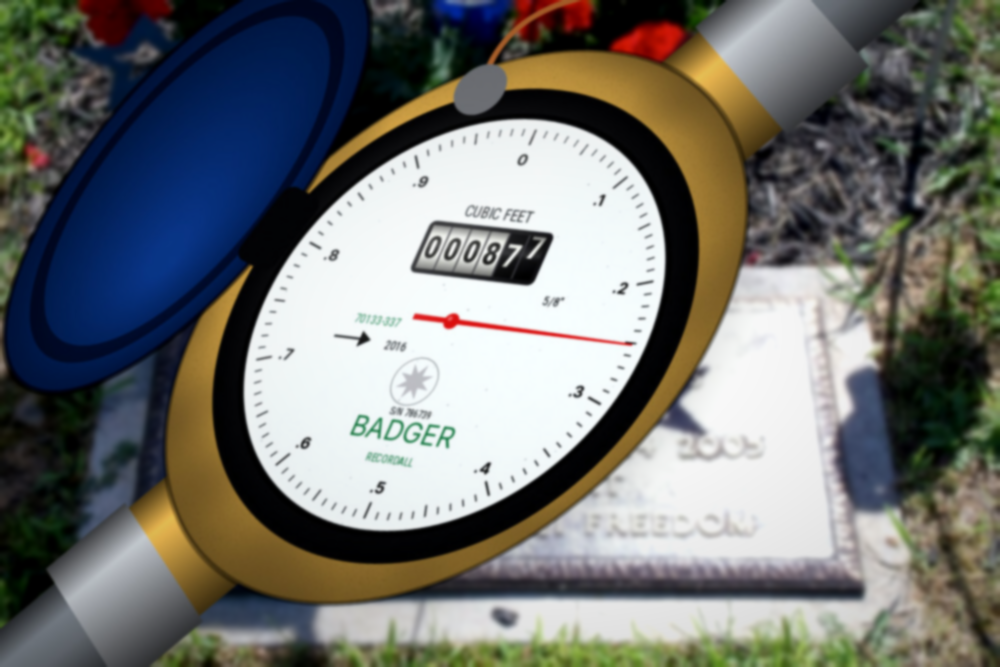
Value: 877.25 ft³
